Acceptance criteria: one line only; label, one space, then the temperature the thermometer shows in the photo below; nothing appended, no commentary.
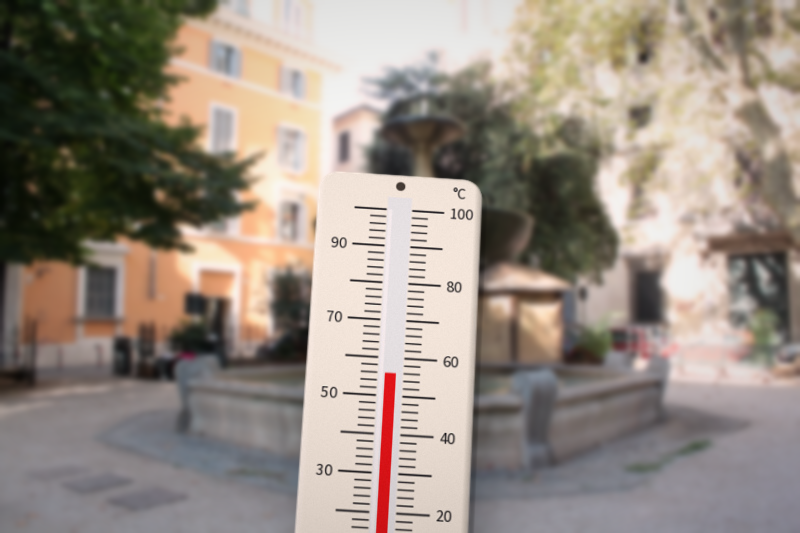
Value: 56 °C
